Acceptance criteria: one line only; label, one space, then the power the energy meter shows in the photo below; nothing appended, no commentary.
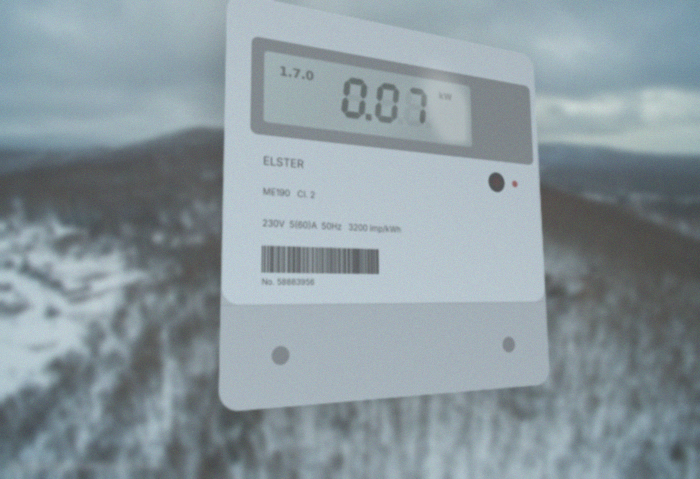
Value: 0.07 kW
